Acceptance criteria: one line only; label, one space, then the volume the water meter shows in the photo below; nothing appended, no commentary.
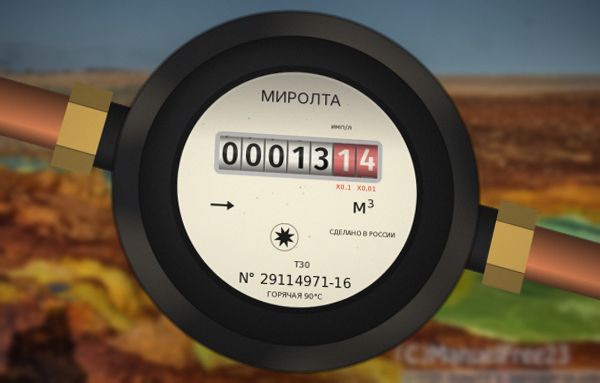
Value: 13.14 m³
